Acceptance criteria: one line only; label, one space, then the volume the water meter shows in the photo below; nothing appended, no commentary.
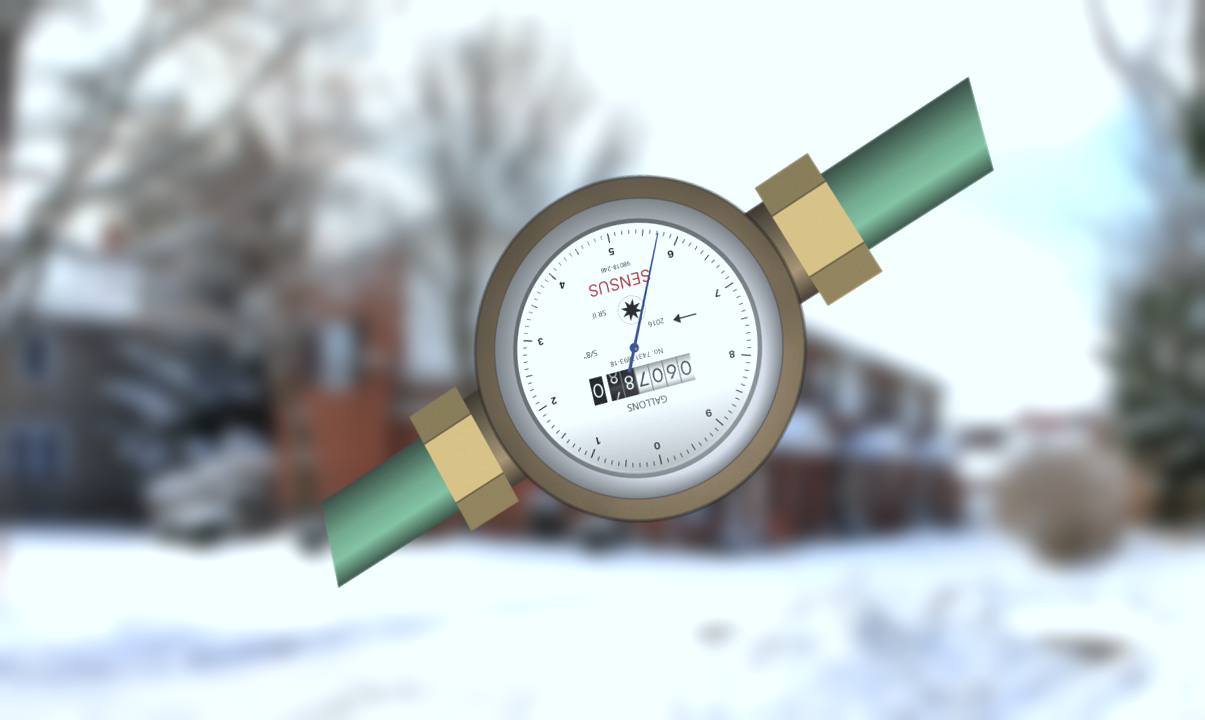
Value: 607875.7 gal
